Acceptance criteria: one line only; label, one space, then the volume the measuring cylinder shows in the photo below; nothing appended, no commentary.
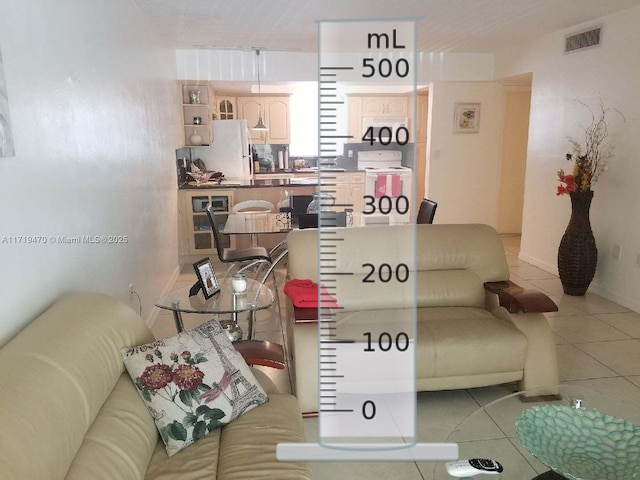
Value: 100 mL
